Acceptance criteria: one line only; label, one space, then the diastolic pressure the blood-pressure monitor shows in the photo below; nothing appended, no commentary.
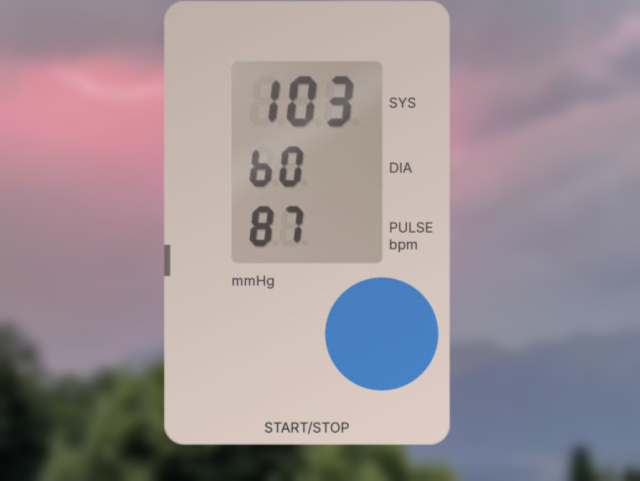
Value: 60 mmHg
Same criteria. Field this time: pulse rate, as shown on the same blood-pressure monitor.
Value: 87 bpm
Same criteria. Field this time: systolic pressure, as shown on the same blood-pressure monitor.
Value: 103 mmHg
